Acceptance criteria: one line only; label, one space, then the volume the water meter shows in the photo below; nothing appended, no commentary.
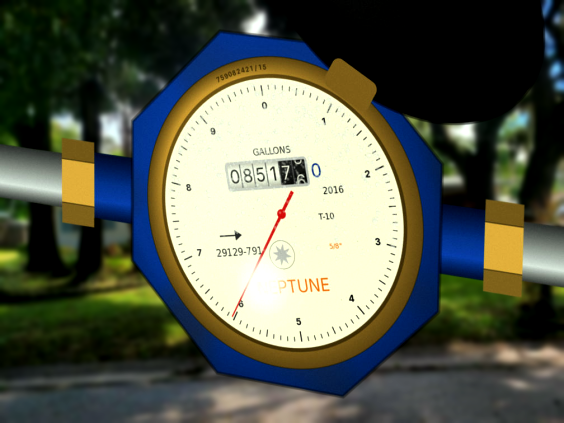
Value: 851756.0 gal
